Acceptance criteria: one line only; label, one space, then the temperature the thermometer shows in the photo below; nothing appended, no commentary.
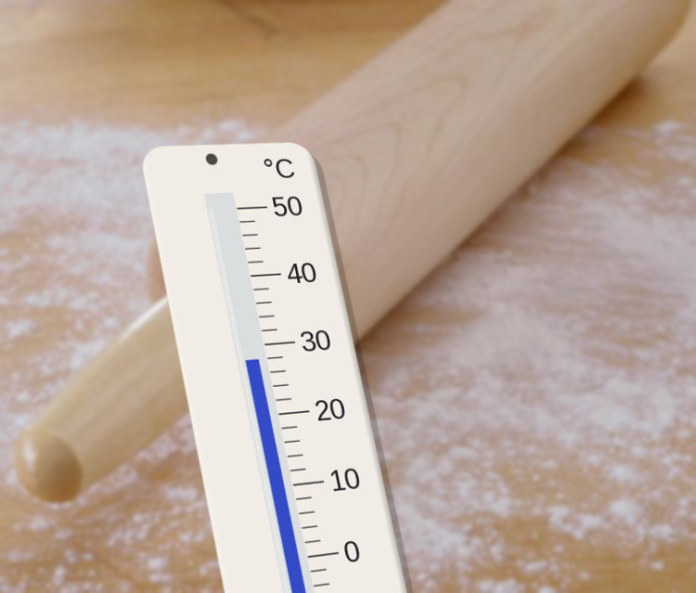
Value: 28 °C
